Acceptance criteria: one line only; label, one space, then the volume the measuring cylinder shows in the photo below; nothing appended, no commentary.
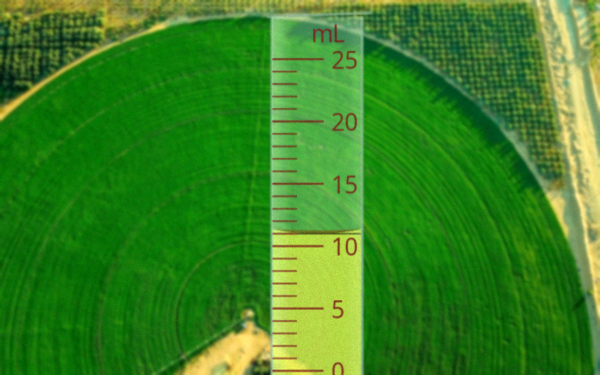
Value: 11 mL
